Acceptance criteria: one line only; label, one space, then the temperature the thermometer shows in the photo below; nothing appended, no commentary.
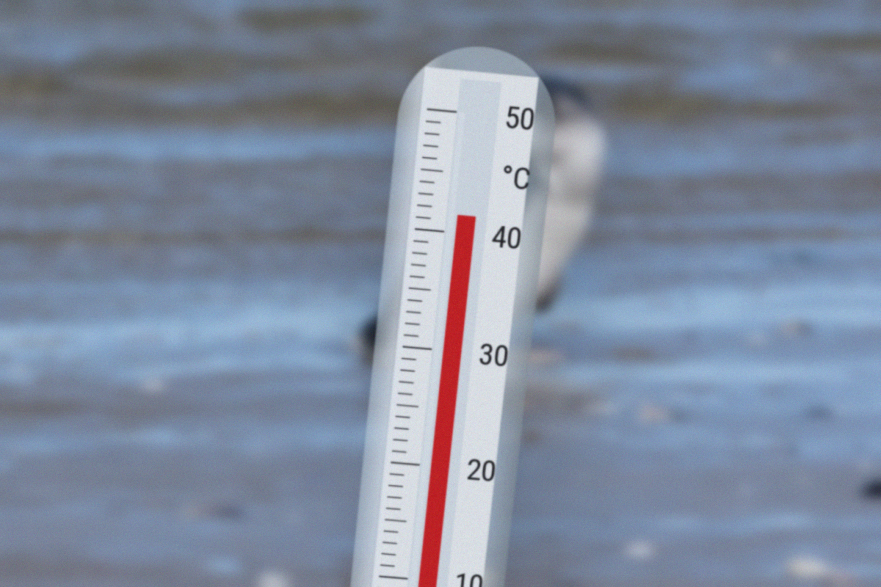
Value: 41.5 °C
